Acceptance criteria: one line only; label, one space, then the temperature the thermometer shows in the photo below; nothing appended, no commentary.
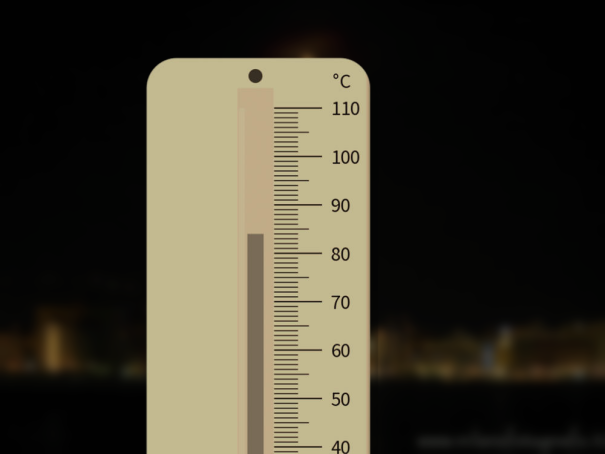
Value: 84 °C
